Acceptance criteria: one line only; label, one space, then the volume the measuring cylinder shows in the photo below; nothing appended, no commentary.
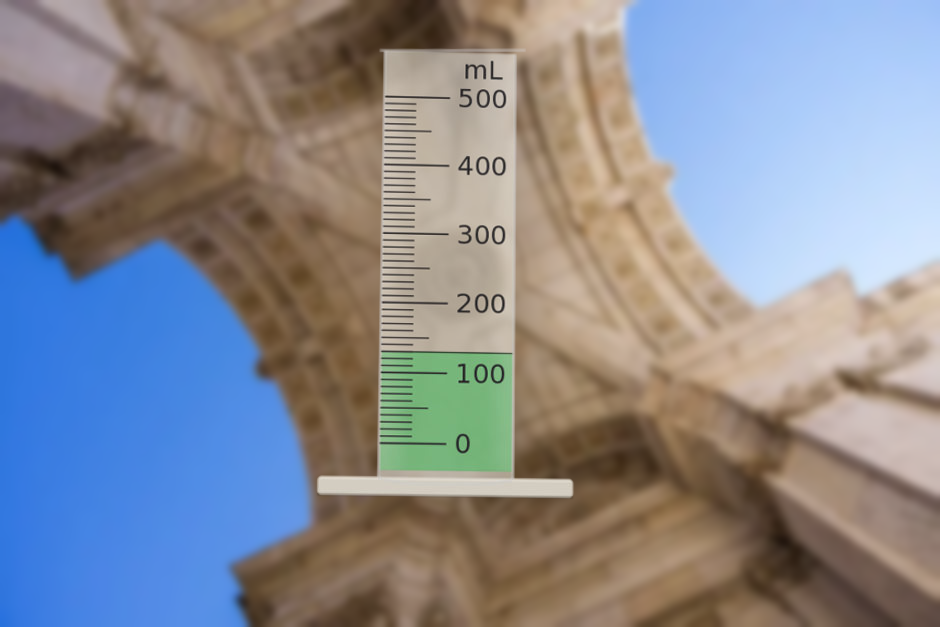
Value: 130 mL
